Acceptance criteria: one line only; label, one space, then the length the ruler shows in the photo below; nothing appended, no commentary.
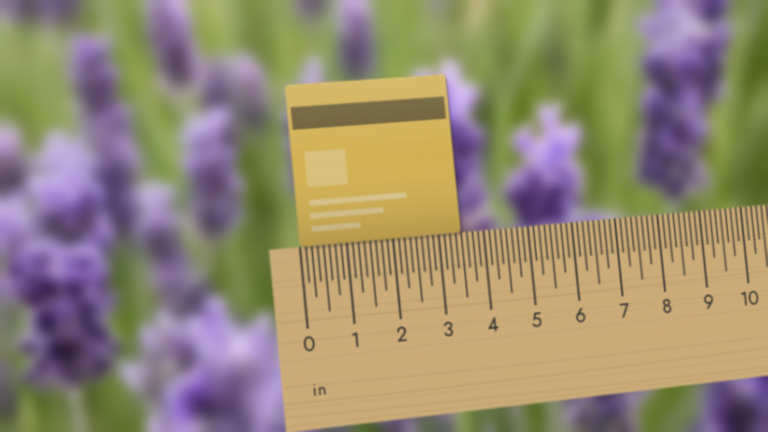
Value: 3.5 in
